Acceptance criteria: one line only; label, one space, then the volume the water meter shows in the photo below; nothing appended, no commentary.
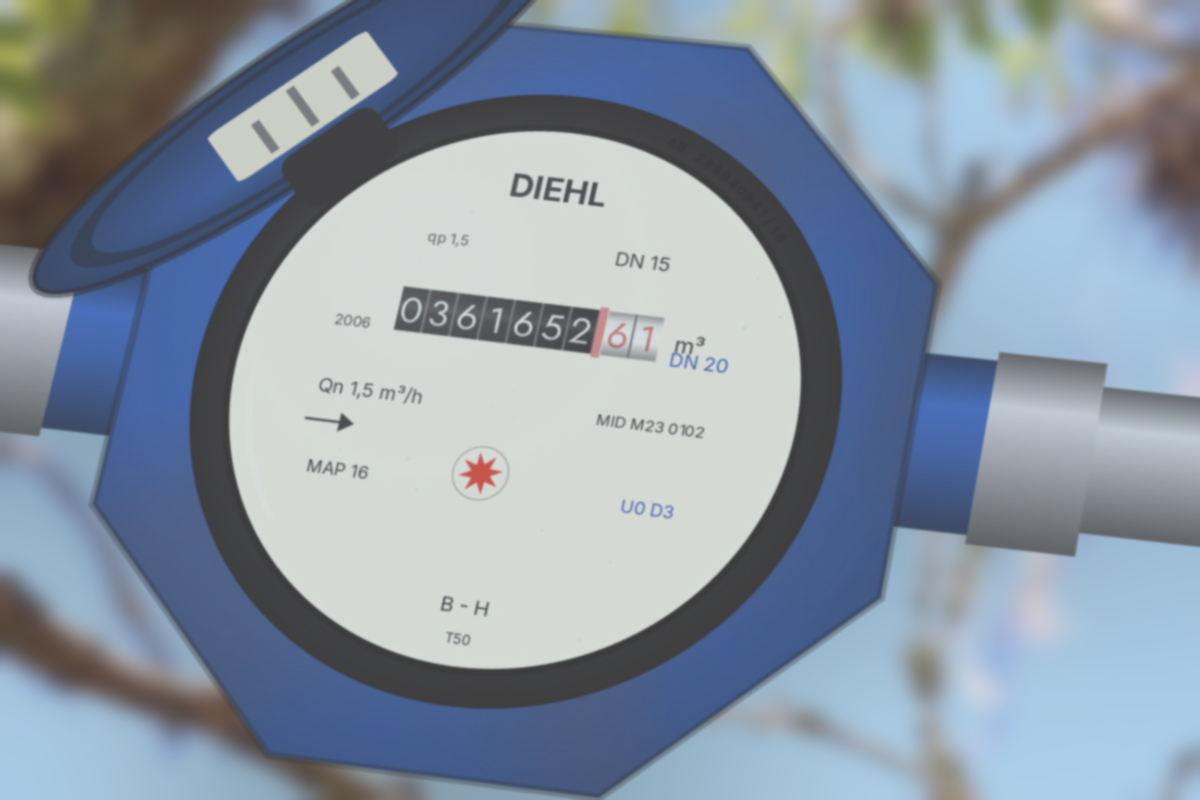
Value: 361652.61 m³
